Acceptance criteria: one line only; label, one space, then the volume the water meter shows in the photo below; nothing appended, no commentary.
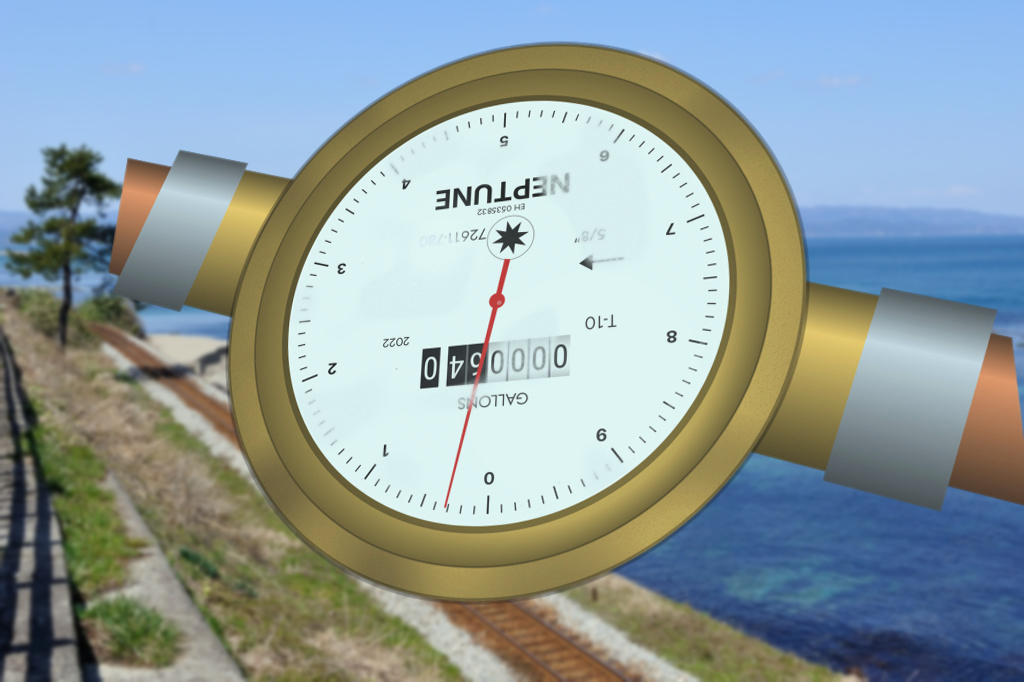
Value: 640.3 gal
